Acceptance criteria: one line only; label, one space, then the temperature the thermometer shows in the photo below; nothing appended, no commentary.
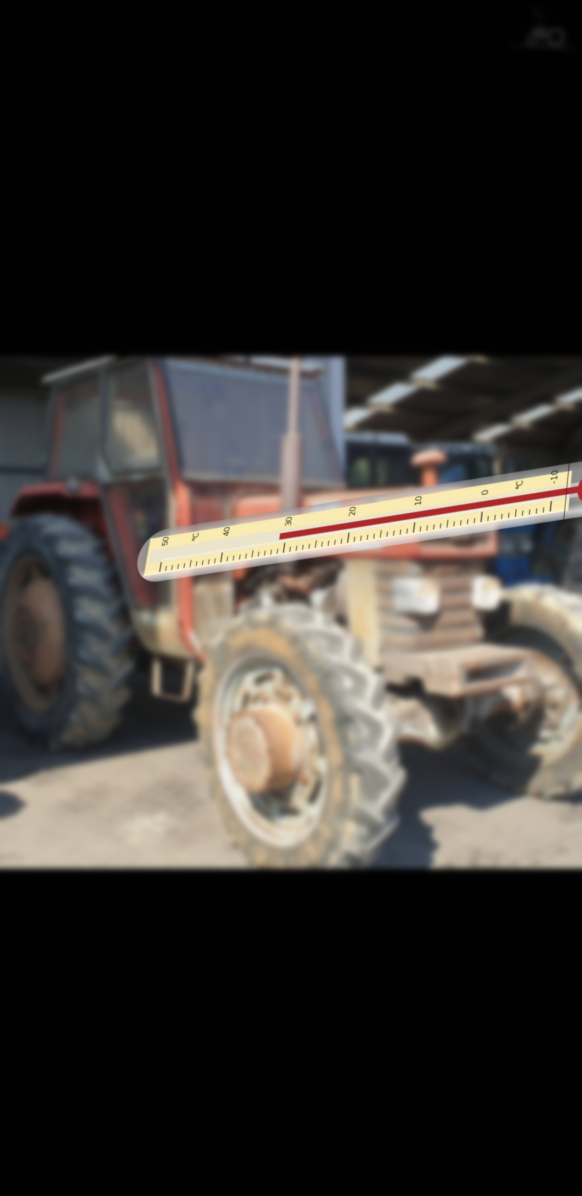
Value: 31 °C
